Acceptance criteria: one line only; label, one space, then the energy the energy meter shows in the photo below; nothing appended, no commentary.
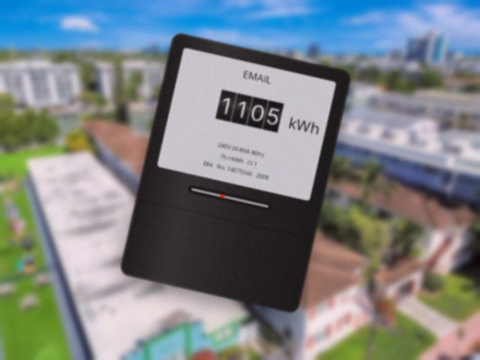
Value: 1105 kWh
